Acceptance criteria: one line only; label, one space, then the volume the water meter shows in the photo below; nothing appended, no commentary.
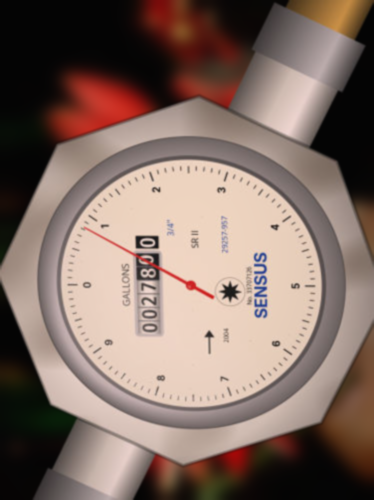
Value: 27800.8 gal
